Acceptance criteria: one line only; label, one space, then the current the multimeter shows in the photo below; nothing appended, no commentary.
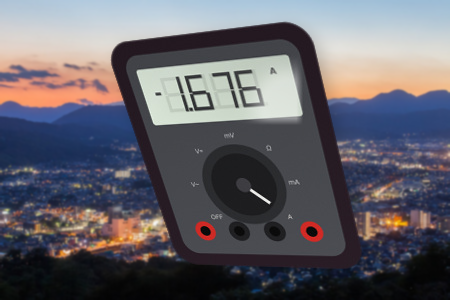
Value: -1.676 A
